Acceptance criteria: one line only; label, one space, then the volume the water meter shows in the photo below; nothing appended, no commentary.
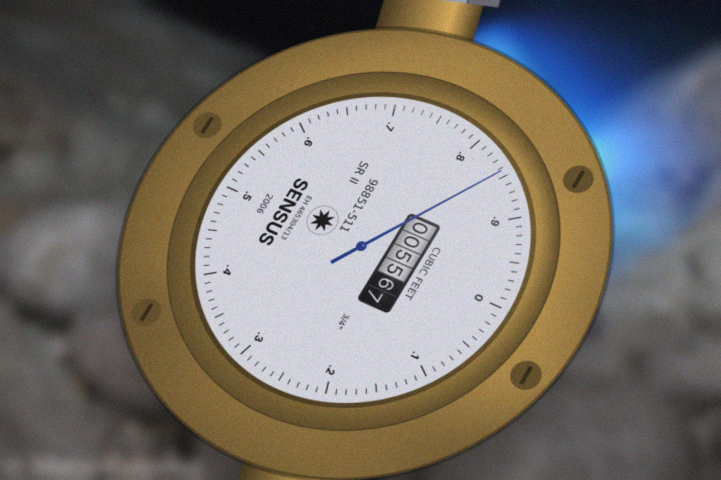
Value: 5566.84 ft³
